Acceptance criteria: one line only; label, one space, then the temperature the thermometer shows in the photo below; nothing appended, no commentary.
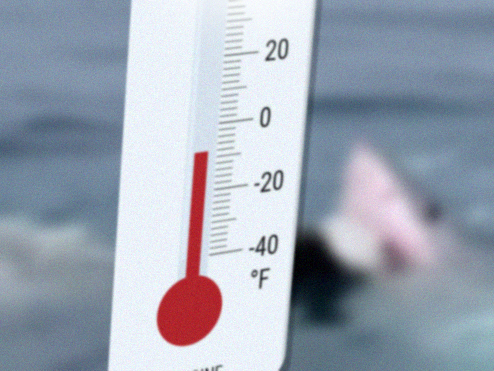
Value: -8 °F
